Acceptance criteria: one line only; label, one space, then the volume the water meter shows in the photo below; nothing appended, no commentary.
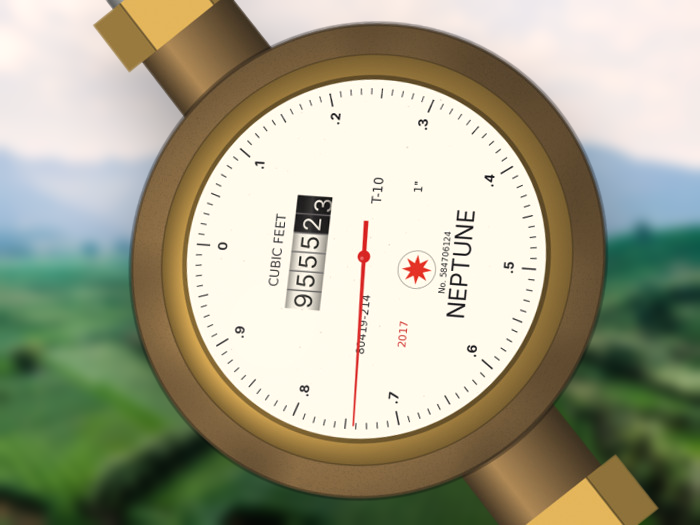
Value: 955522.74 ft³
